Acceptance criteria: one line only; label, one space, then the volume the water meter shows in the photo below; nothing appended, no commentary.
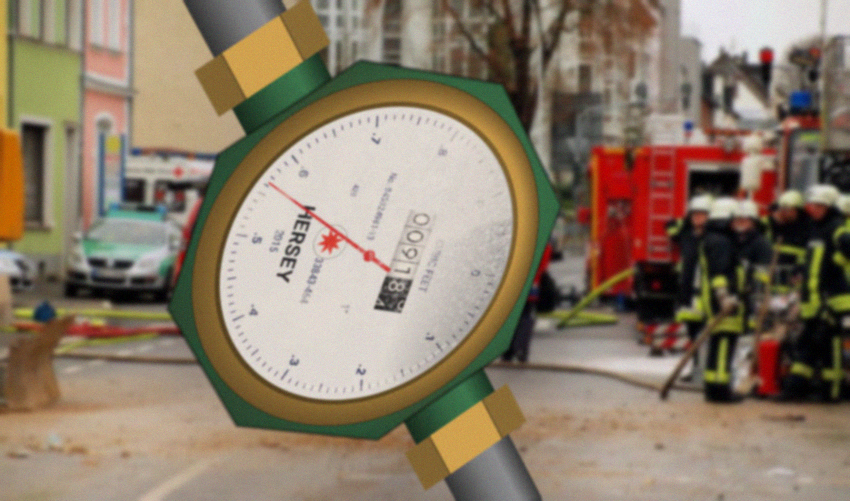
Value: 9183.56 ft³
